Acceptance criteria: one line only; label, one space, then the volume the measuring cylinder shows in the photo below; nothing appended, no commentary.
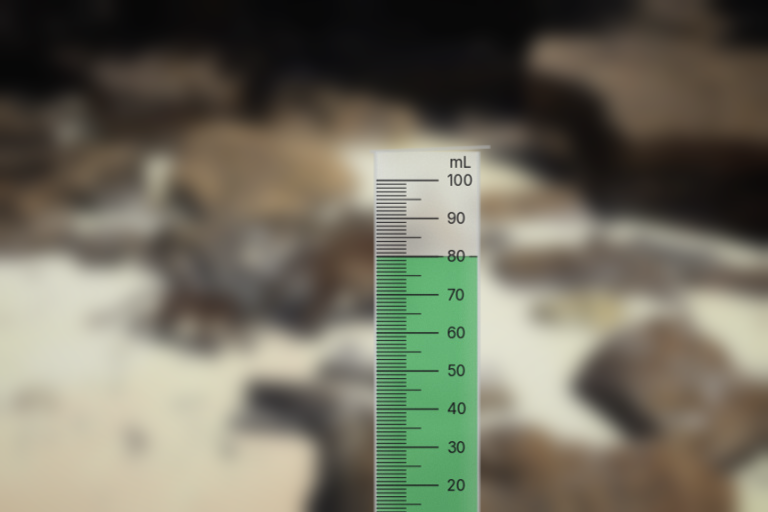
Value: 80 mL
